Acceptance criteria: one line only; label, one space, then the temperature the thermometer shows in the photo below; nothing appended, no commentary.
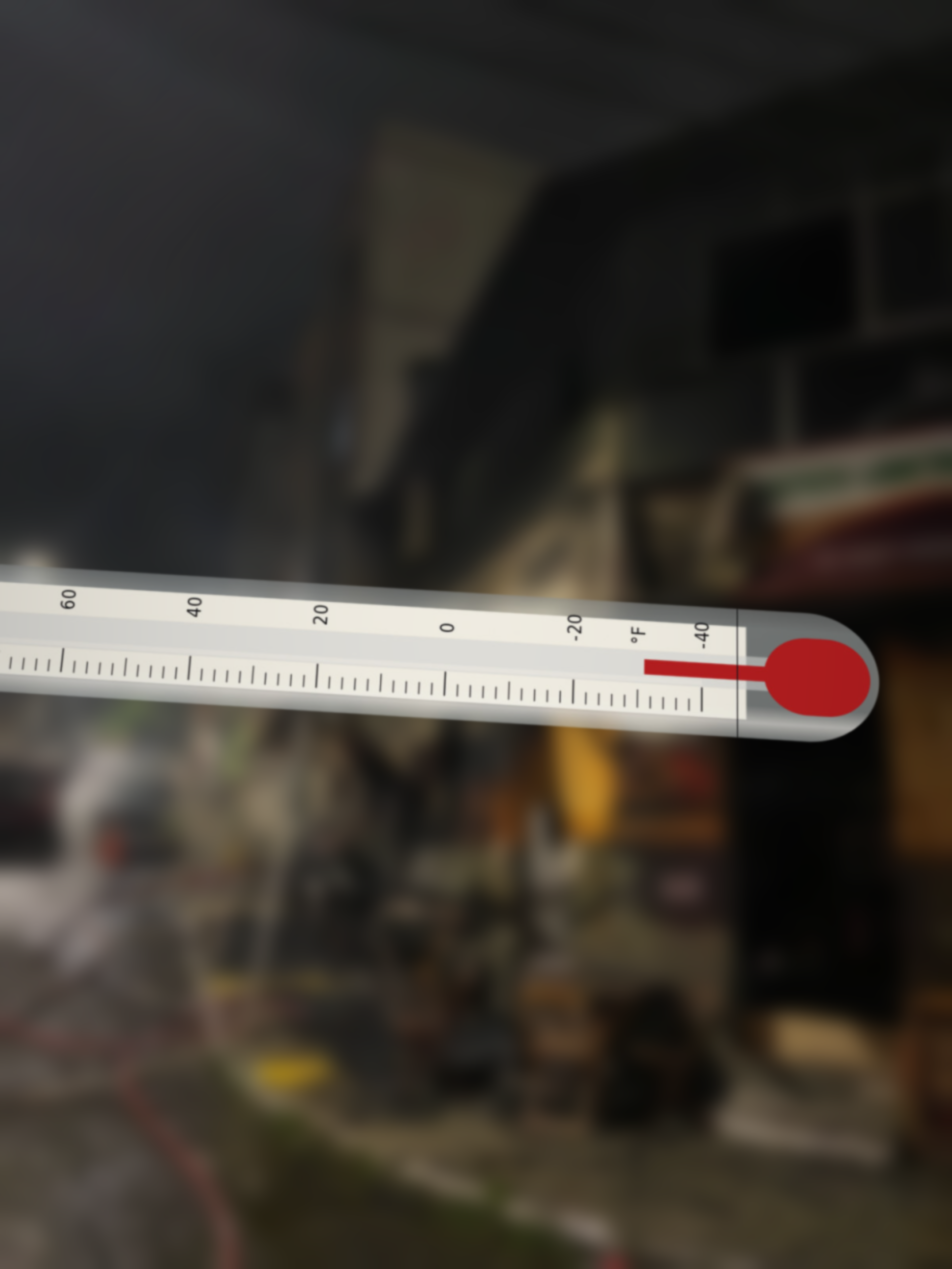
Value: -31 °F
